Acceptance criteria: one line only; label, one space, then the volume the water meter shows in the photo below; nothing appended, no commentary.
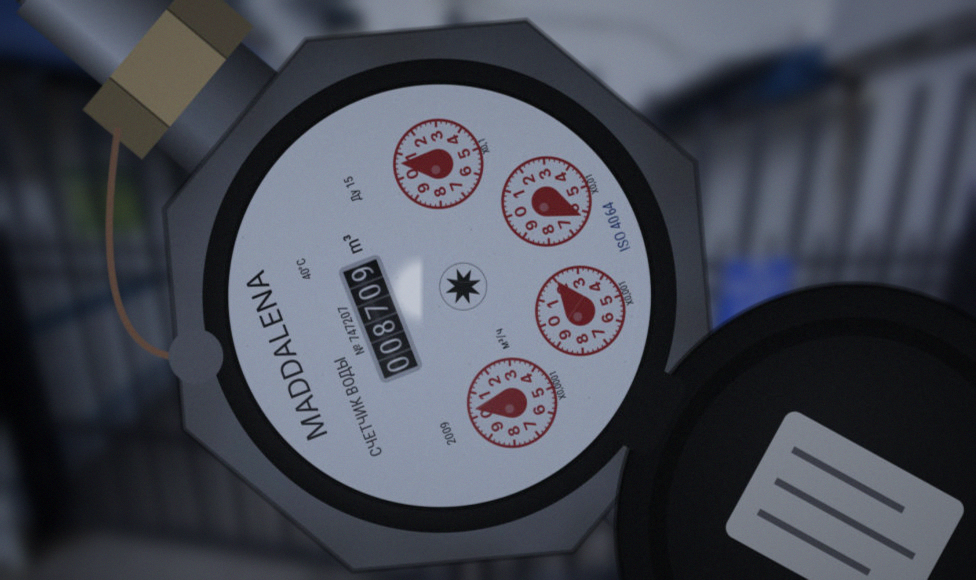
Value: 8709.0620 m³
